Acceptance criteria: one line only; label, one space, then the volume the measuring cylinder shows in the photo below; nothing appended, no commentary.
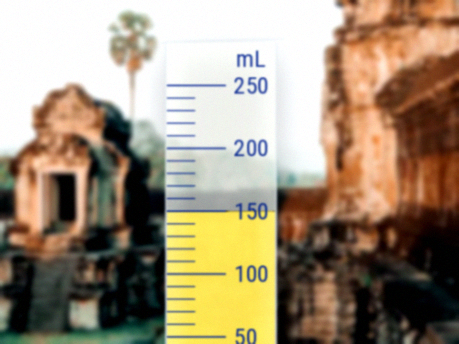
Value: 150 mL
